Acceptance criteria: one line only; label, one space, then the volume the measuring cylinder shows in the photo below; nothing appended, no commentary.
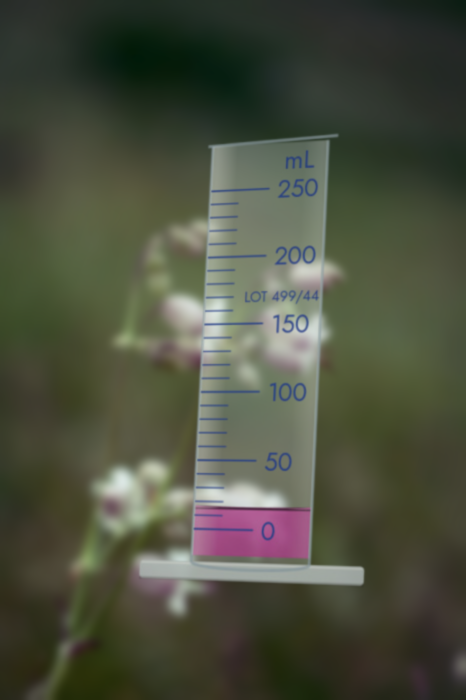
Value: 15 mL
